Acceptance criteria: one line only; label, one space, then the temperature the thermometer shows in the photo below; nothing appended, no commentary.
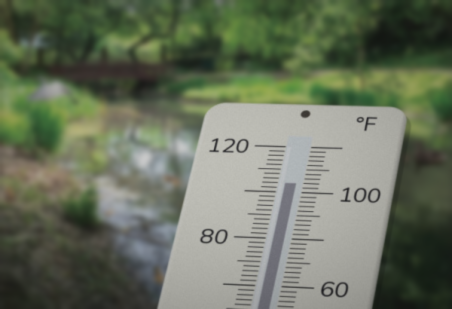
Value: 104 °F
